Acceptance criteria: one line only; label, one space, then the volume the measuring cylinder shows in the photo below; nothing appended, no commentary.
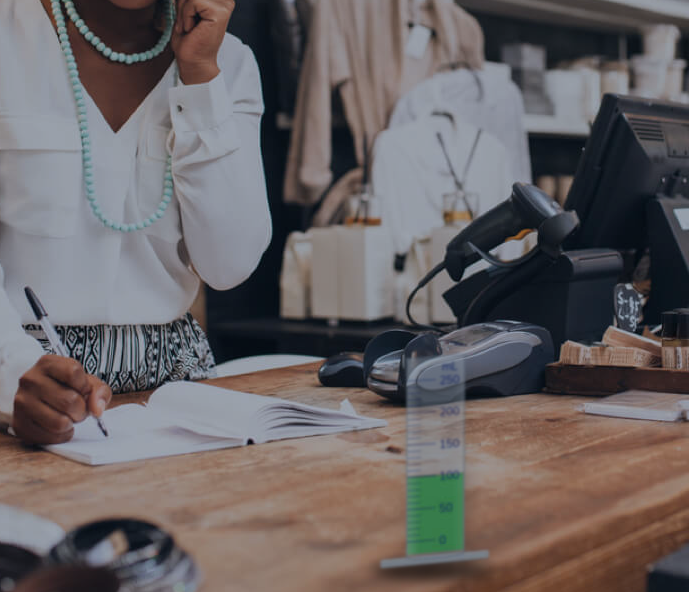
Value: 100 mL
